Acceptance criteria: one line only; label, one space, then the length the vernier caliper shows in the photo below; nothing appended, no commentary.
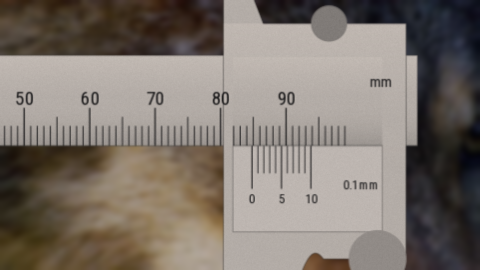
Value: 84.8 mm
